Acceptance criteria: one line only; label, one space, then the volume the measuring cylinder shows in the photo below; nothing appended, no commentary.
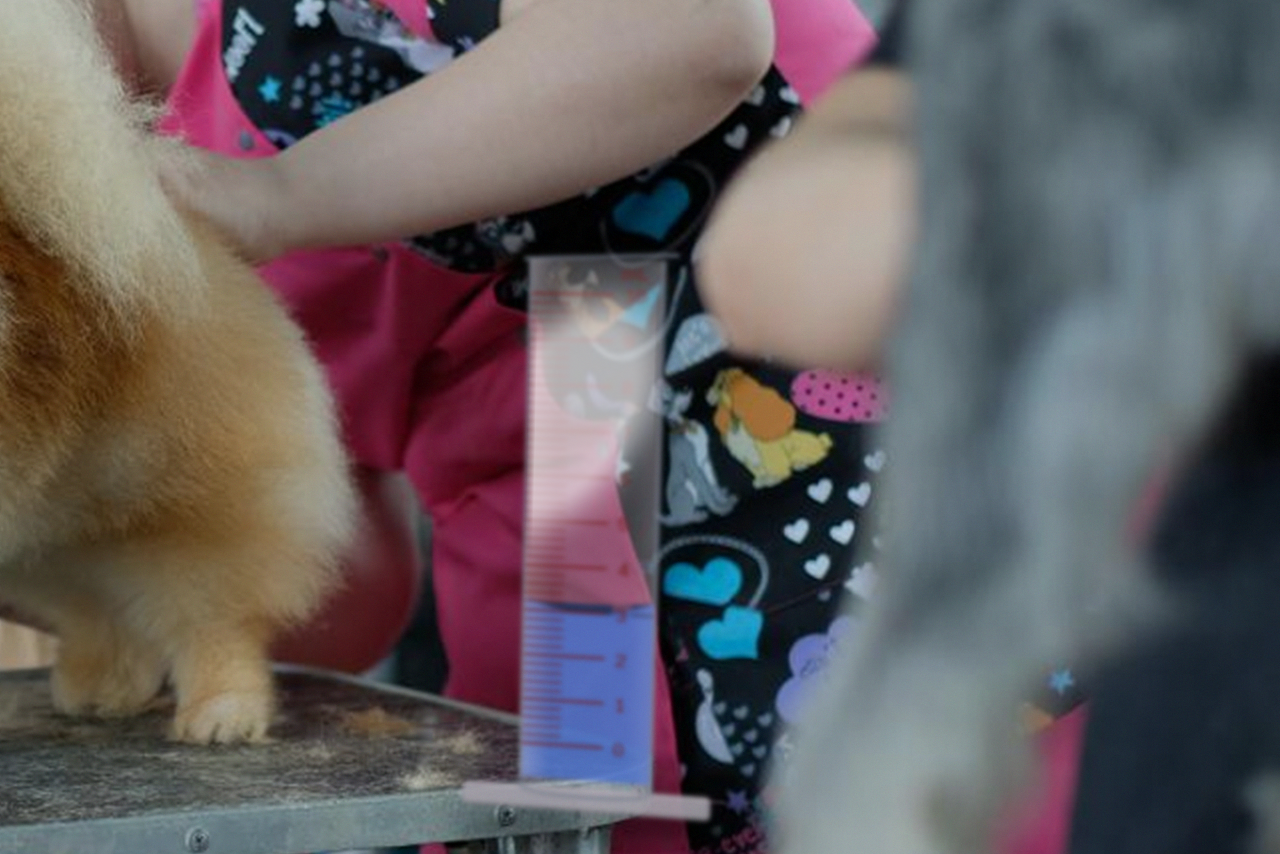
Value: 3 mL
